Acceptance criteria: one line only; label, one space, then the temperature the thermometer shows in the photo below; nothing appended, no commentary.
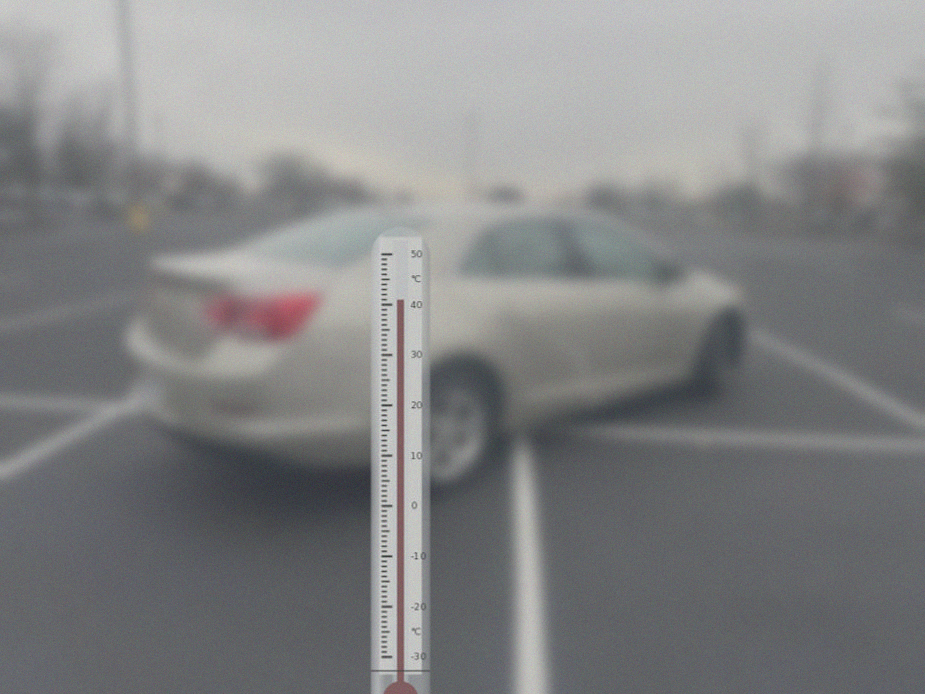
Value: 41 °C
